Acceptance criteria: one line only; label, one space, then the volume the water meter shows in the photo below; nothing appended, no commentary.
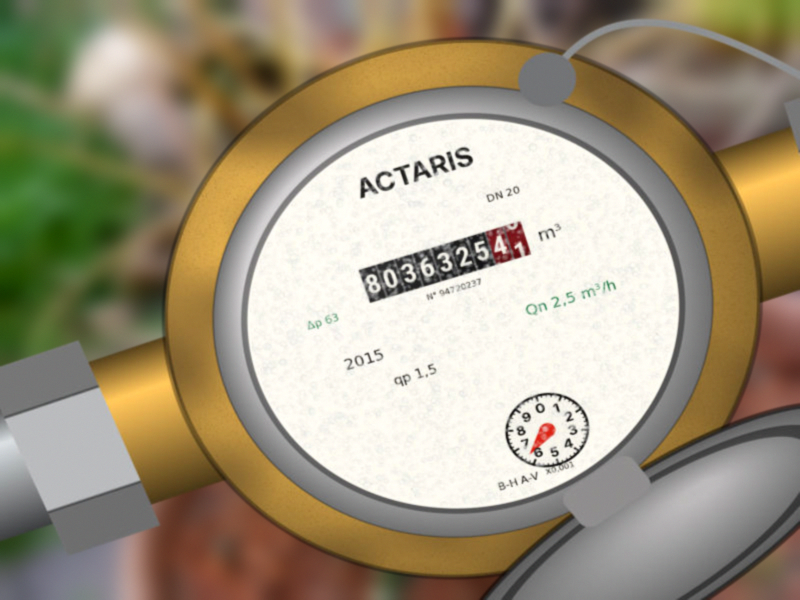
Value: 8036325.406 m³
